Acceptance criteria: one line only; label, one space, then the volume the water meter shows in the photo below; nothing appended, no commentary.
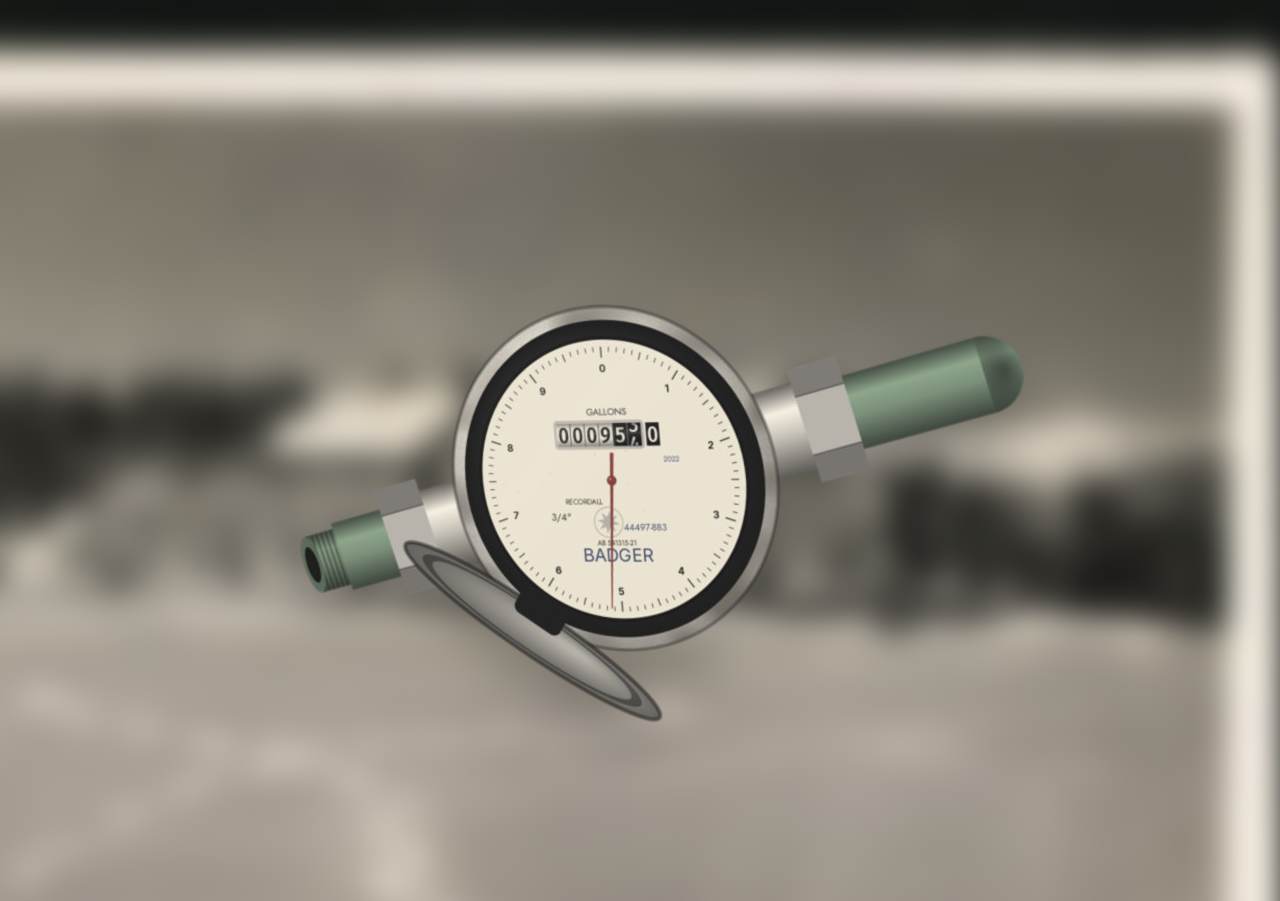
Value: 9535.1 gal
